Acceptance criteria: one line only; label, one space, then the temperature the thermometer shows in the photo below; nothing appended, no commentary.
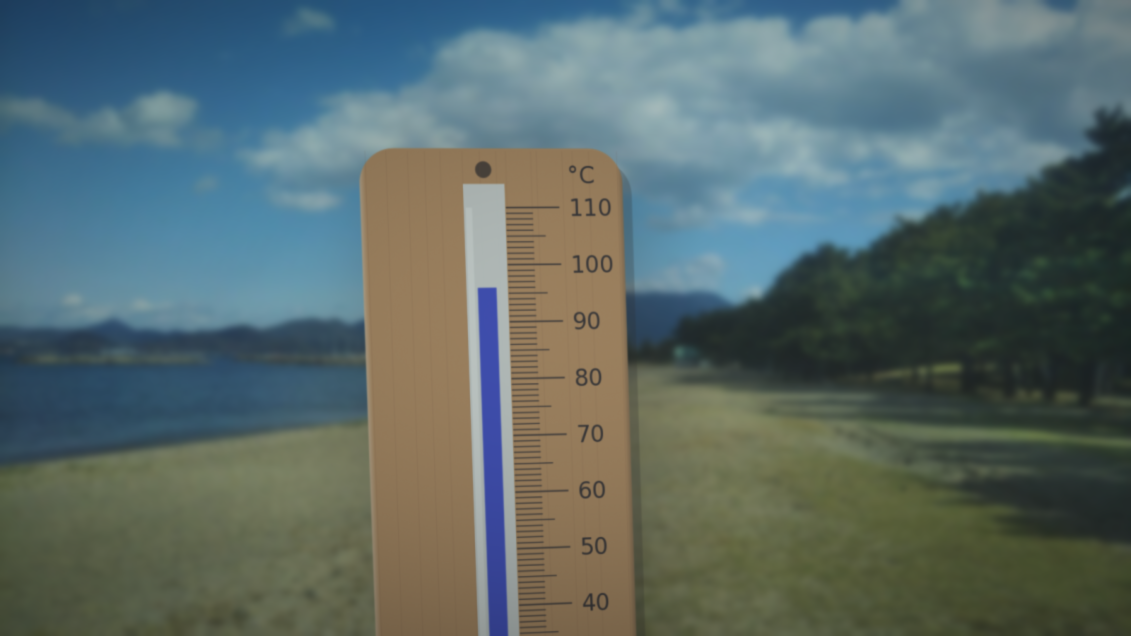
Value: 96 °C
